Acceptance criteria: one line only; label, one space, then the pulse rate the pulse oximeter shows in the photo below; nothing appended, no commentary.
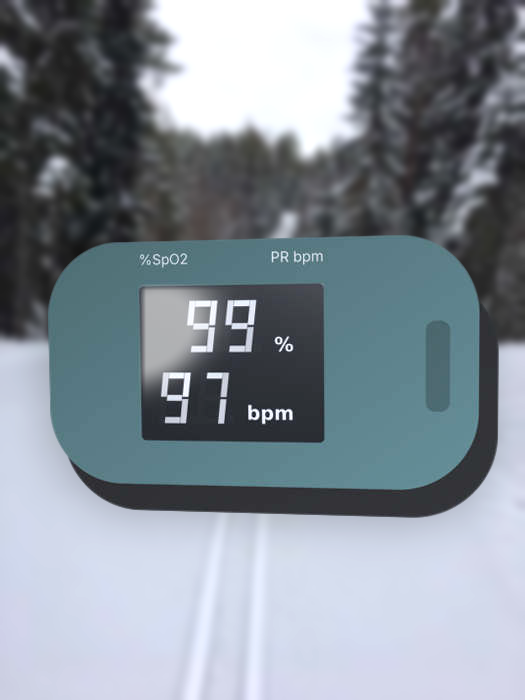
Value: 97 bpm
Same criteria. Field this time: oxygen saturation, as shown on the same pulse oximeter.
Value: 99 %
